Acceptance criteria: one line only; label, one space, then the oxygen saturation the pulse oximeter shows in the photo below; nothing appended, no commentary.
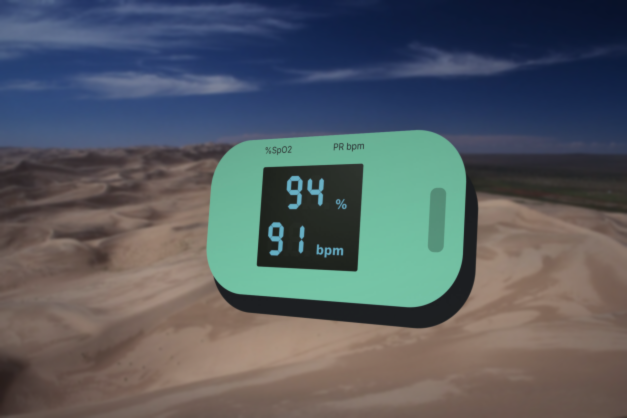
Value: 94 %
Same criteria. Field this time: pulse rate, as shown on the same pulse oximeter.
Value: 91 bpm
